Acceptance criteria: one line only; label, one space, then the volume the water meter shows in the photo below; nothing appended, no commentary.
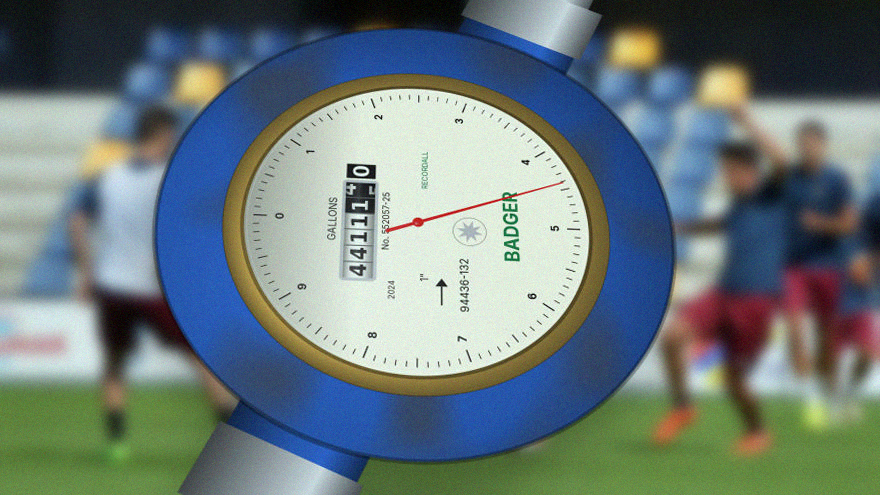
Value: 4411144.4 gal
